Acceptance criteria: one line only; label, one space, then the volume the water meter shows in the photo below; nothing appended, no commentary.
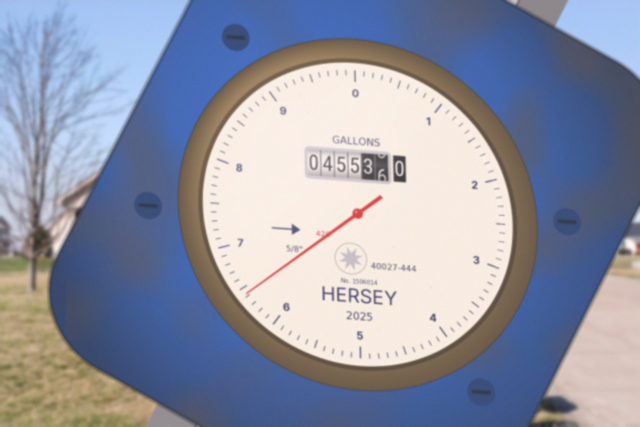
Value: 455356.4 gal
